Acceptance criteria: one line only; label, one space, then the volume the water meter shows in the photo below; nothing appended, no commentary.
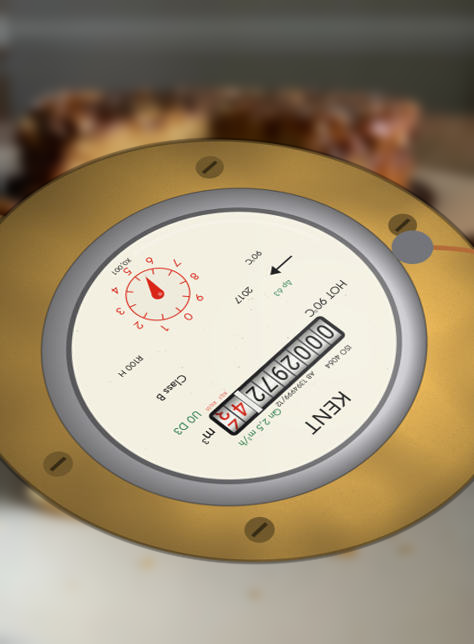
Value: 2972.425 m³
